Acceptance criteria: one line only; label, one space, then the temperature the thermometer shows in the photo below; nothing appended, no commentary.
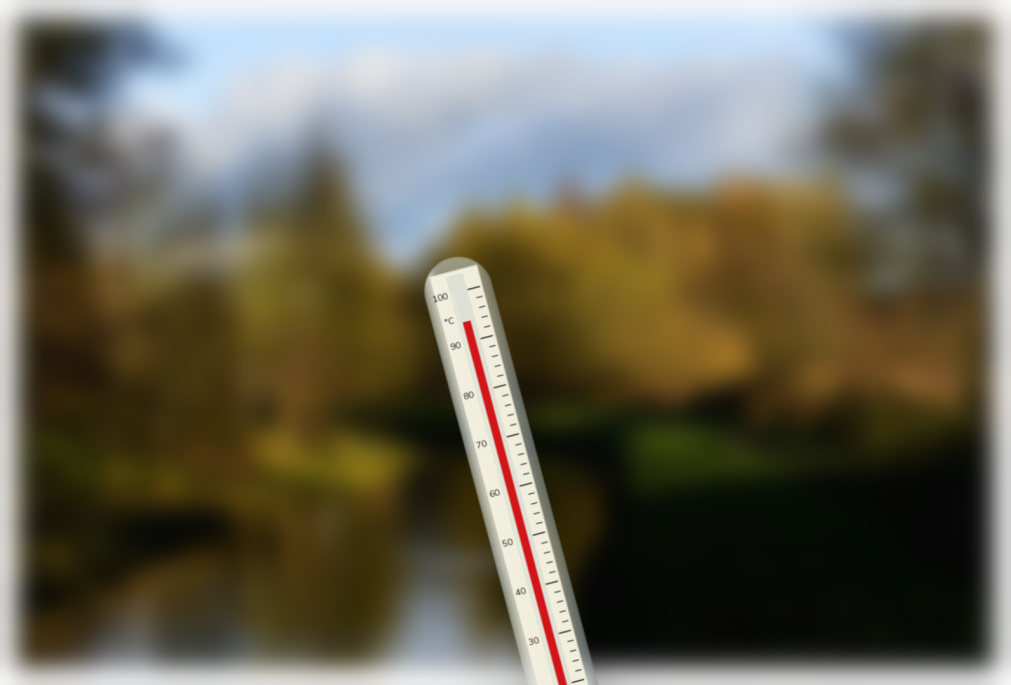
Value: 94 °C
